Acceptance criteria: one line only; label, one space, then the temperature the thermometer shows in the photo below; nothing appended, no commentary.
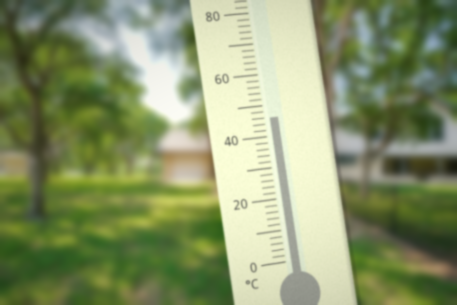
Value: 46 °C
